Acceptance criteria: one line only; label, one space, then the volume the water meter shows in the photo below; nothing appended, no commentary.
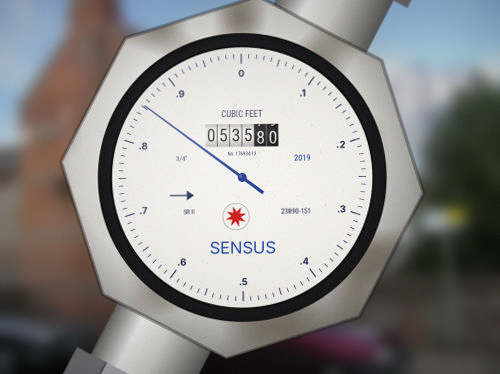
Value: 53579.85 ft³
